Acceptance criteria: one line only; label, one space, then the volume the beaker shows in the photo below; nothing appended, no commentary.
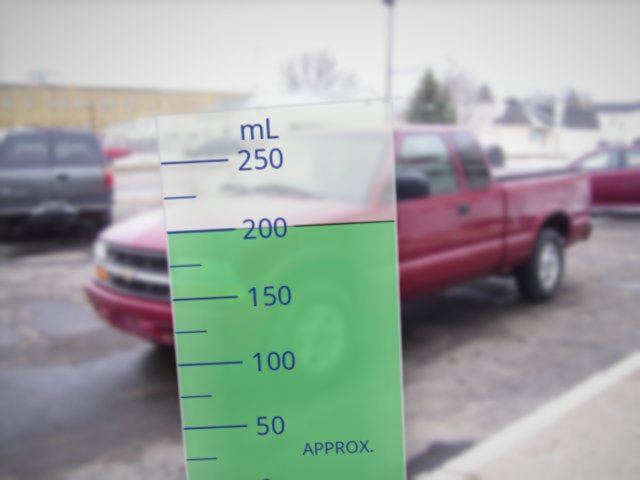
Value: 200 mL
